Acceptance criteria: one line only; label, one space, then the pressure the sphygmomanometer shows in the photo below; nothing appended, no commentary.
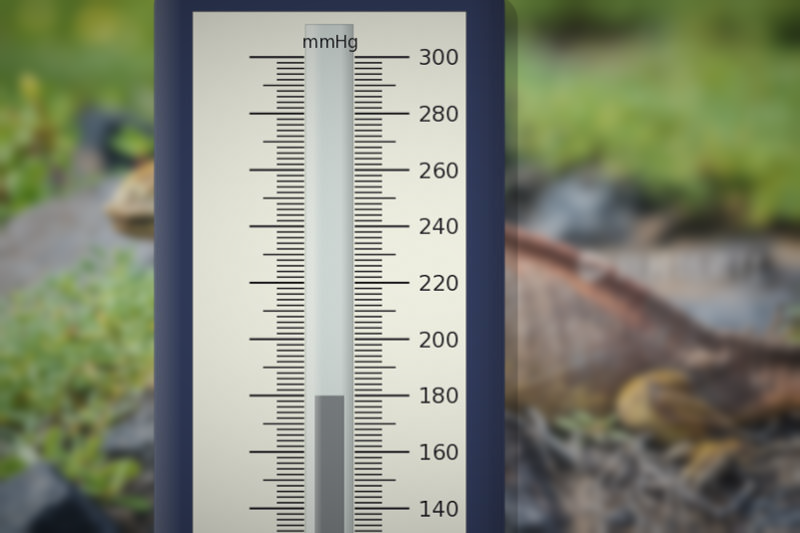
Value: 180 mmHg
